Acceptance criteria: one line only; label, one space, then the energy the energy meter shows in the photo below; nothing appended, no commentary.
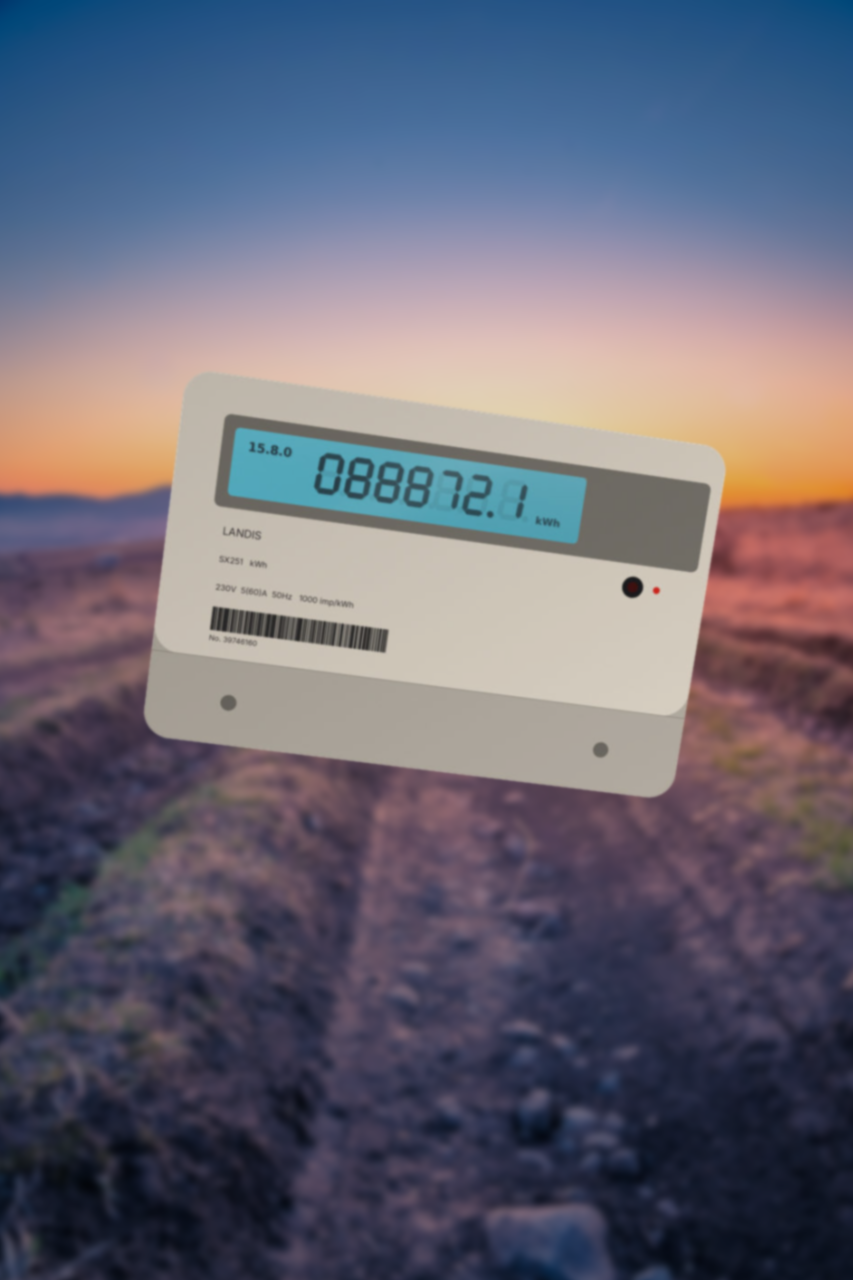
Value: 88872.1 kWh
